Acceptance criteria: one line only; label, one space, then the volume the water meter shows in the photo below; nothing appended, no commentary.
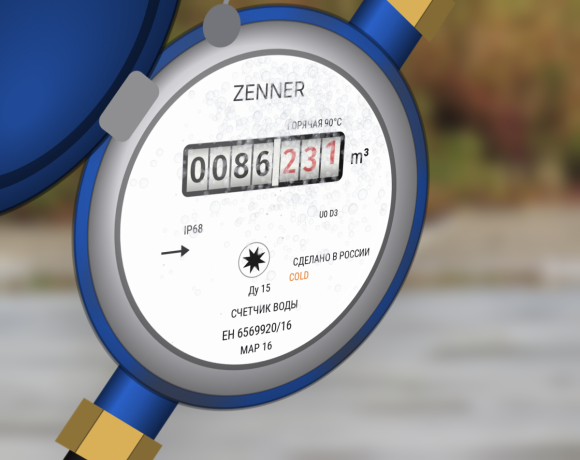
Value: 86.231 m³
